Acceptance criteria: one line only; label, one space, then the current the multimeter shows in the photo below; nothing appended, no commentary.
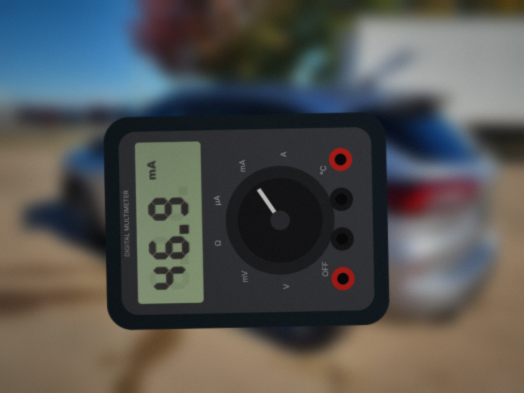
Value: 46.9 mA
